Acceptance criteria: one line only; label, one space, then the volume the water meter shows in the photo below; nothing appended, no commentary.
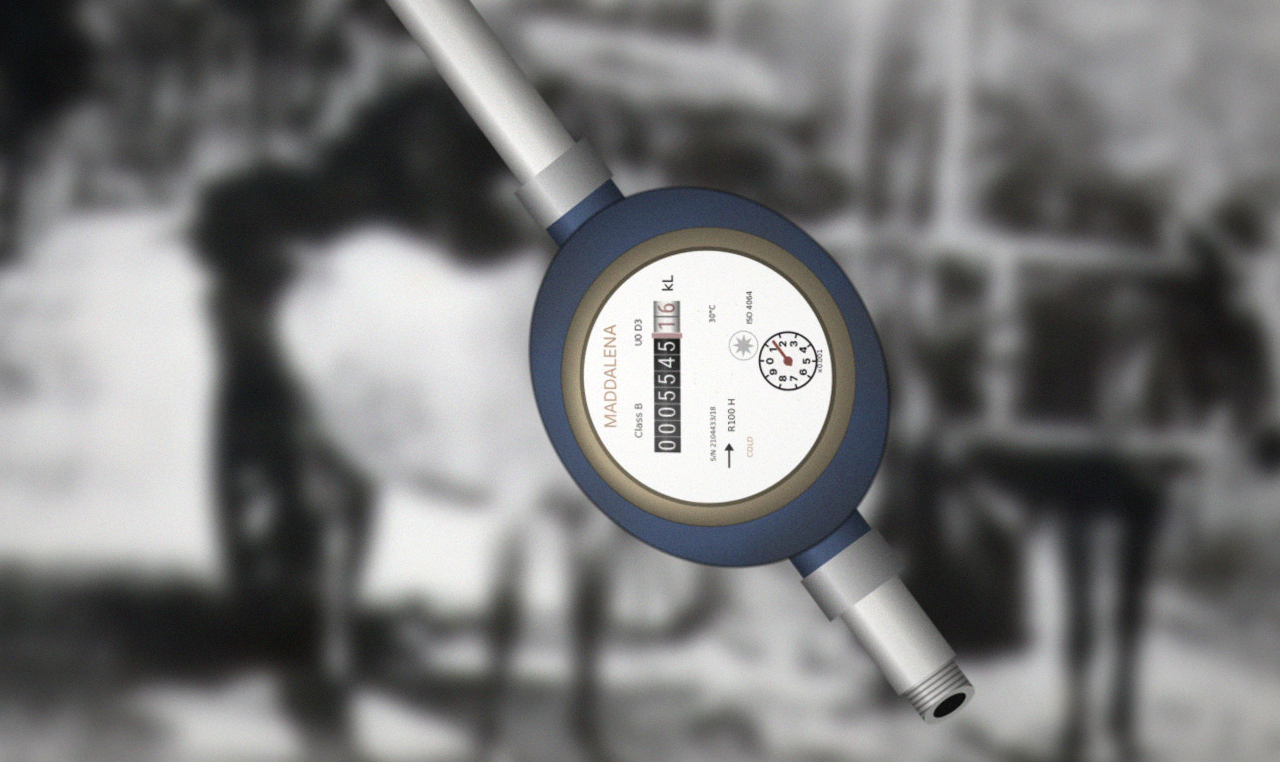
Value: 5545.161 kL
